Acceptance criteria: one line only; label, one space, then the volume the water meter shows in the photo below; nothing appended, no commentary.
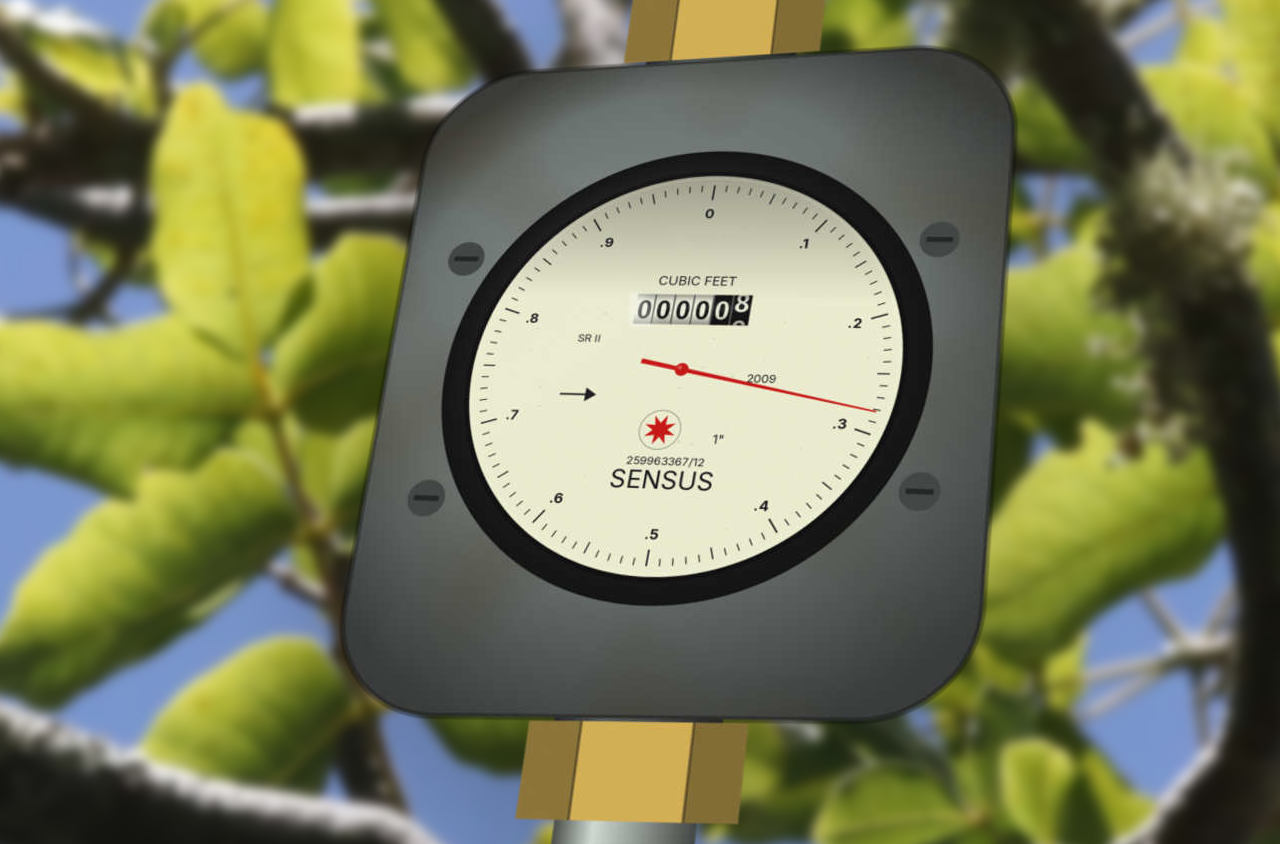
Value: 8.28 ft³
